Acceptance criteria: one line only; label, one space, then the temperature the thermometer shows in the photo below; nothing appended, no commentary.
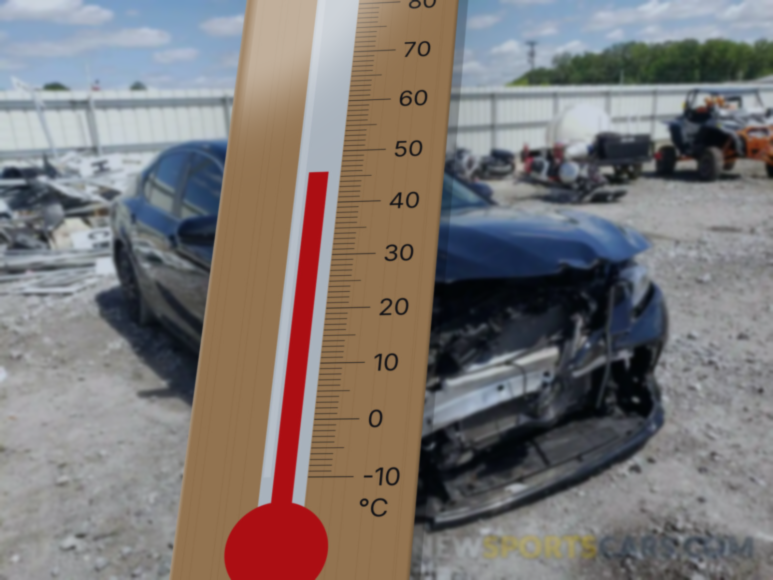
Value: 46 °C
